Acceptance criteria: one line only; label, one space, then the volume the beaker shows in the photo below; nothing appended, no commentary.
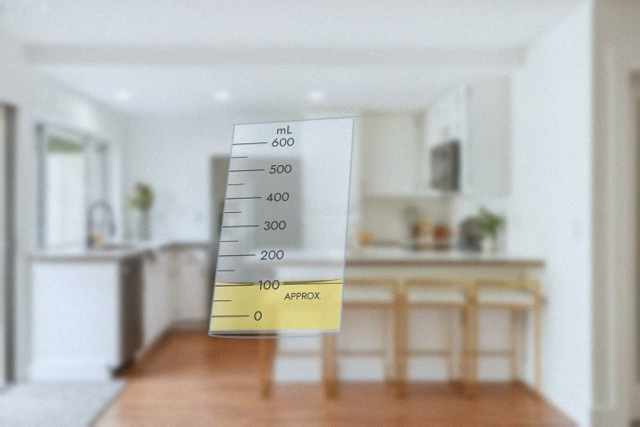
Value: 100 mL
